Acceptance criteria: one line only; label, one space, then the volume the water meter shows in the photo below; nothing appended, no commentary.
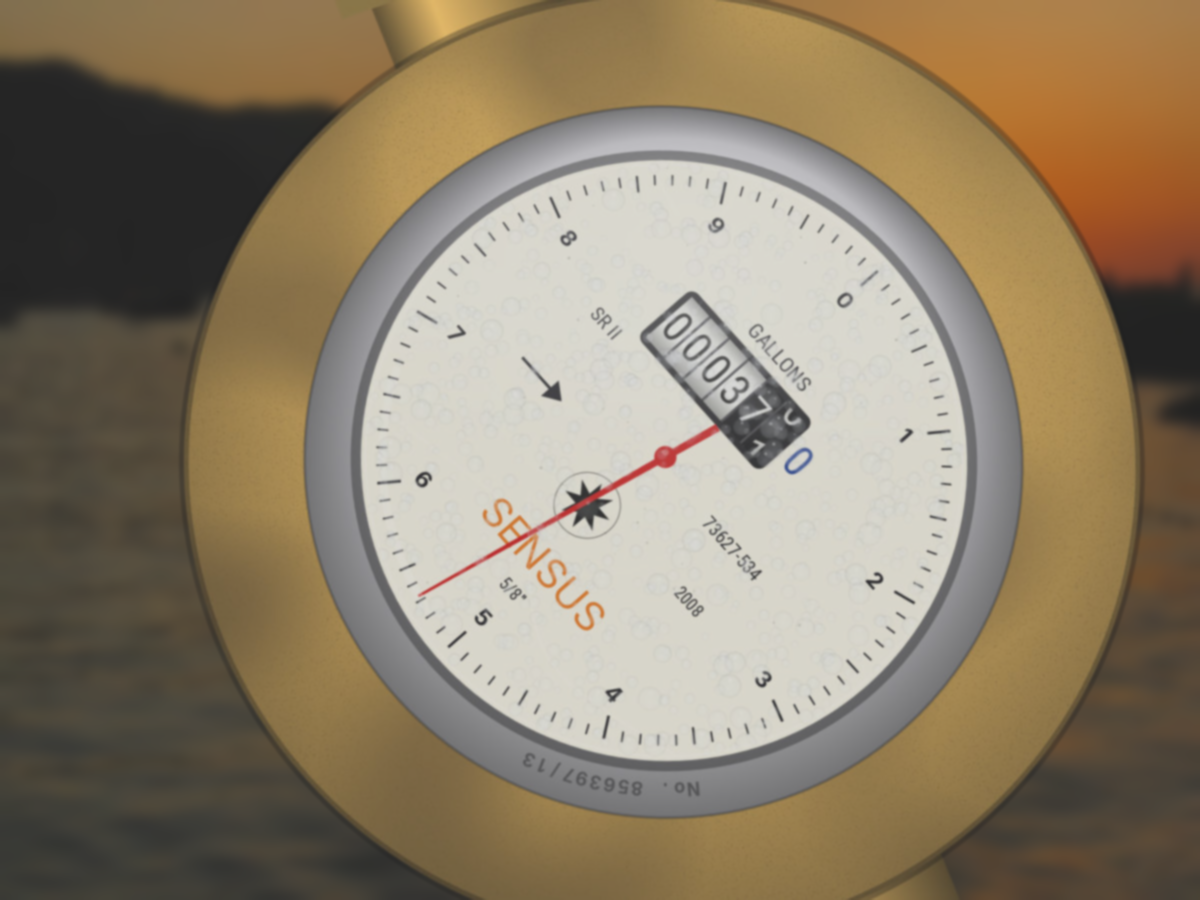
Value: 3705.3 gal
